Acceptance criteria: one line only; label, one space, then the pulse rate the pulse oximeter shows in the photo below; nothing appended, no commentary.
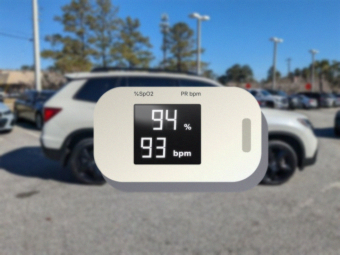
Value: 93 bpm
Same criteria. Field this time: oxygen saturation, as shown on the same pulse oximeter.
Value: 94 %
